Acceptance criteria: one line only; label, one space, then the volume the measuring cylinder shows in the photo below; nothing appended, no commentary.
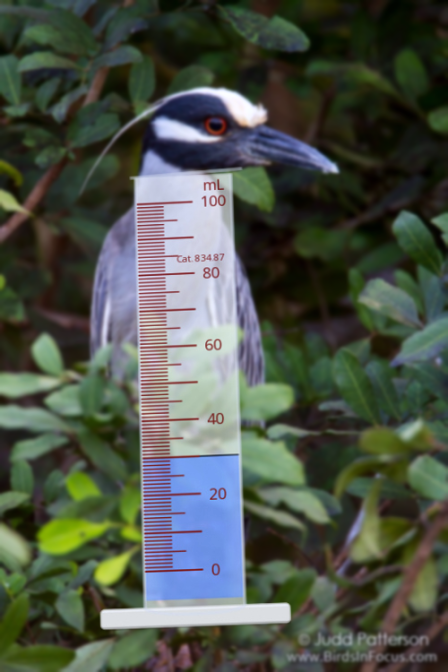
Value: 30 mL
